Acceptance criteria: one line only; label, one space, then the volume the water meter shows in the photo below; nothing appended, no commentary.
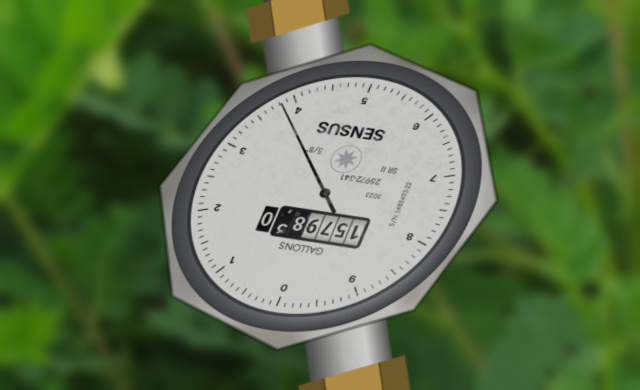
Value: 1579833.8 gal
